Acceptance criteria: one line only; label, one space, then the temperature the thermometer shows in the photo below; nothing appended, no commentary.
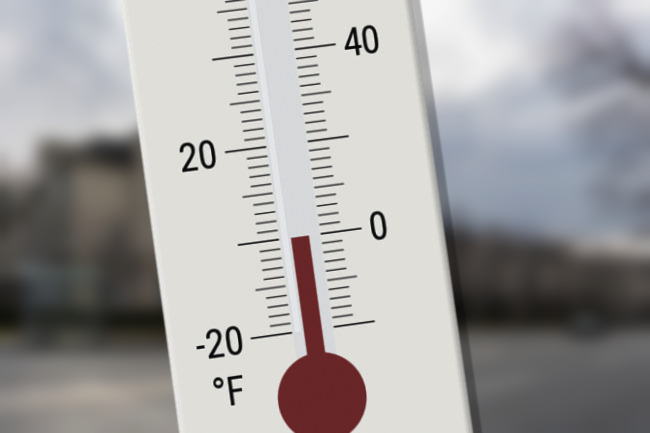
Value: 0 °F
